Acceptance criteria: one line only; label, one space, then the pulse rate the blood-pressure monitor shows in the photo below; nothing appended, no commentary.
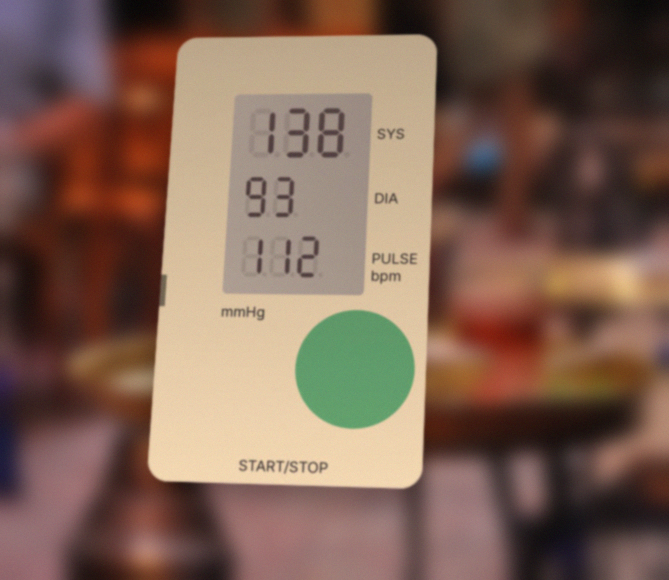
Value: 112 bpm
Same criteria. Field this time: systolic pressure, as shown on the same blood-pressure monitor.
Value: 138 mmHg
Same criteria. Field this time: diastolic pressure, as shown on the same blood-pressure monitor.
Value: 93 mmHg
